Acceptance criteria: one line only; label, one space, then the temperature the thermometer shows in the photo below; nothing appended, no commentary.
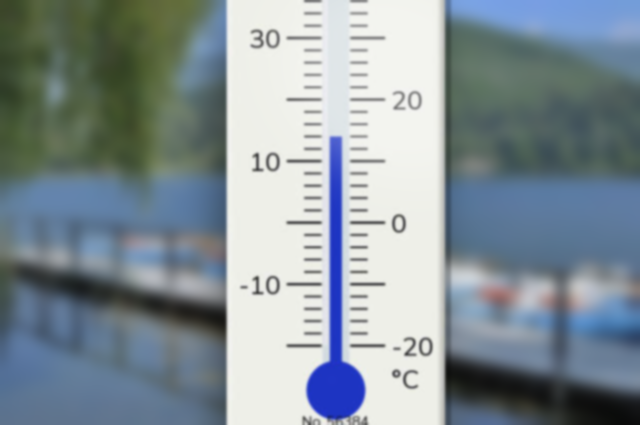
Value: 14 °C
